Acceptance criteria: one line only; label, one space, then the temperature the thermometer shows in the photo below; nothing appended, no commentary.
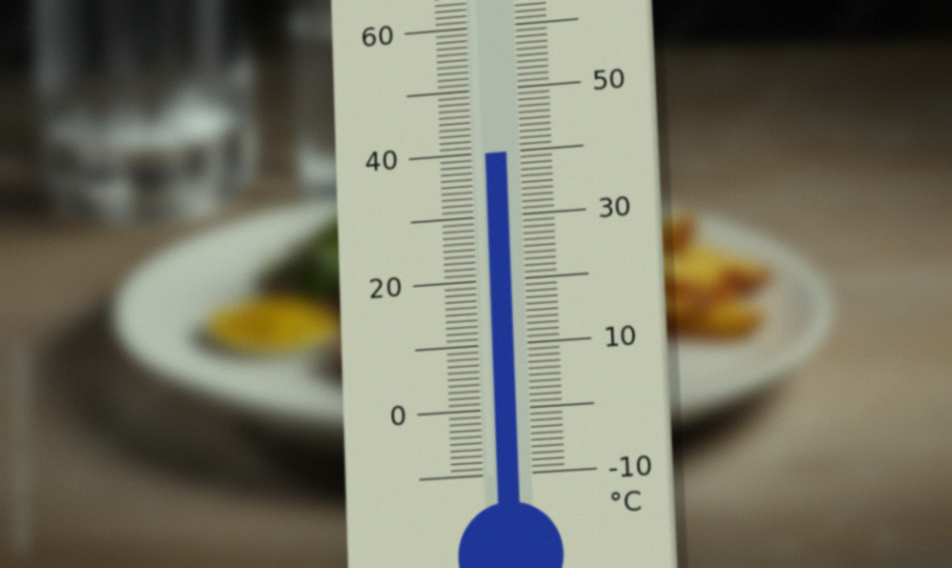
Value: 40 °C
